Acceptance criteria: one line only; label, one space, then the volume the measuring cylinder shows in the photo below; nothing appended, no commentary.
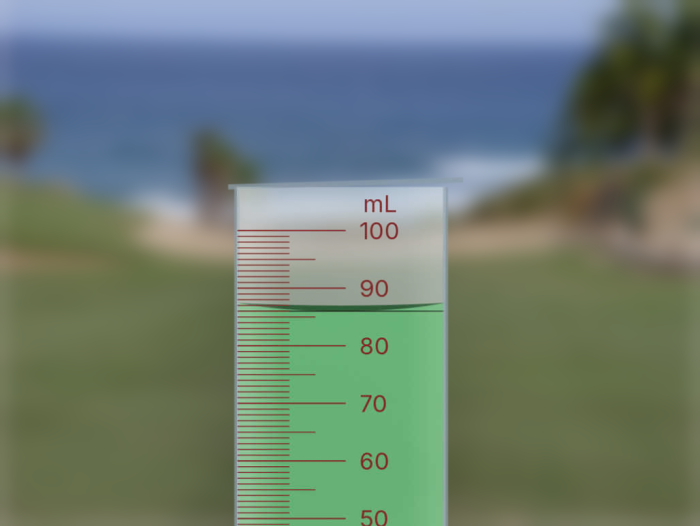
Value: 86 mL
